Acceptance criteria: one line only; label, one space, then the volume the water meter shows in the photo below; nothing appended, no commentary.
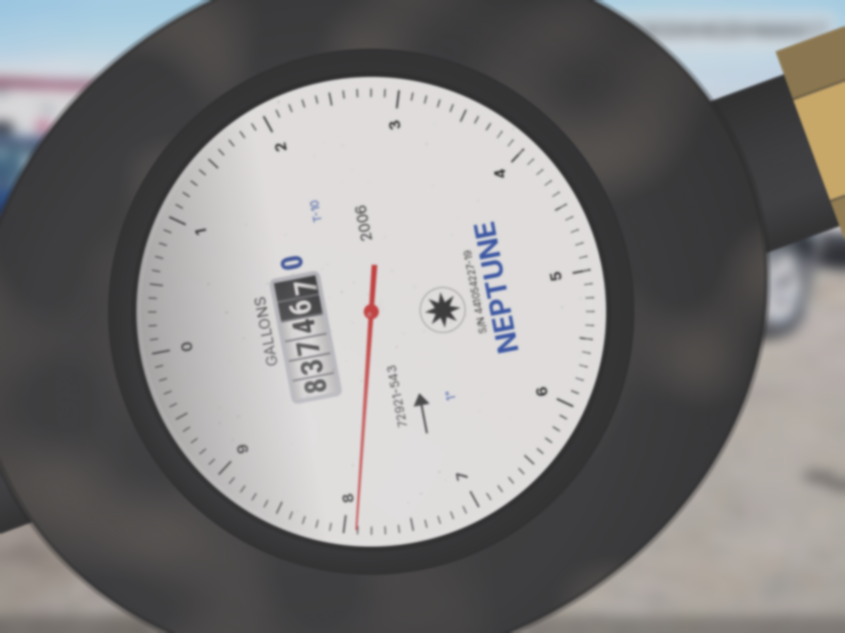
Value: 8374667.9 gal
